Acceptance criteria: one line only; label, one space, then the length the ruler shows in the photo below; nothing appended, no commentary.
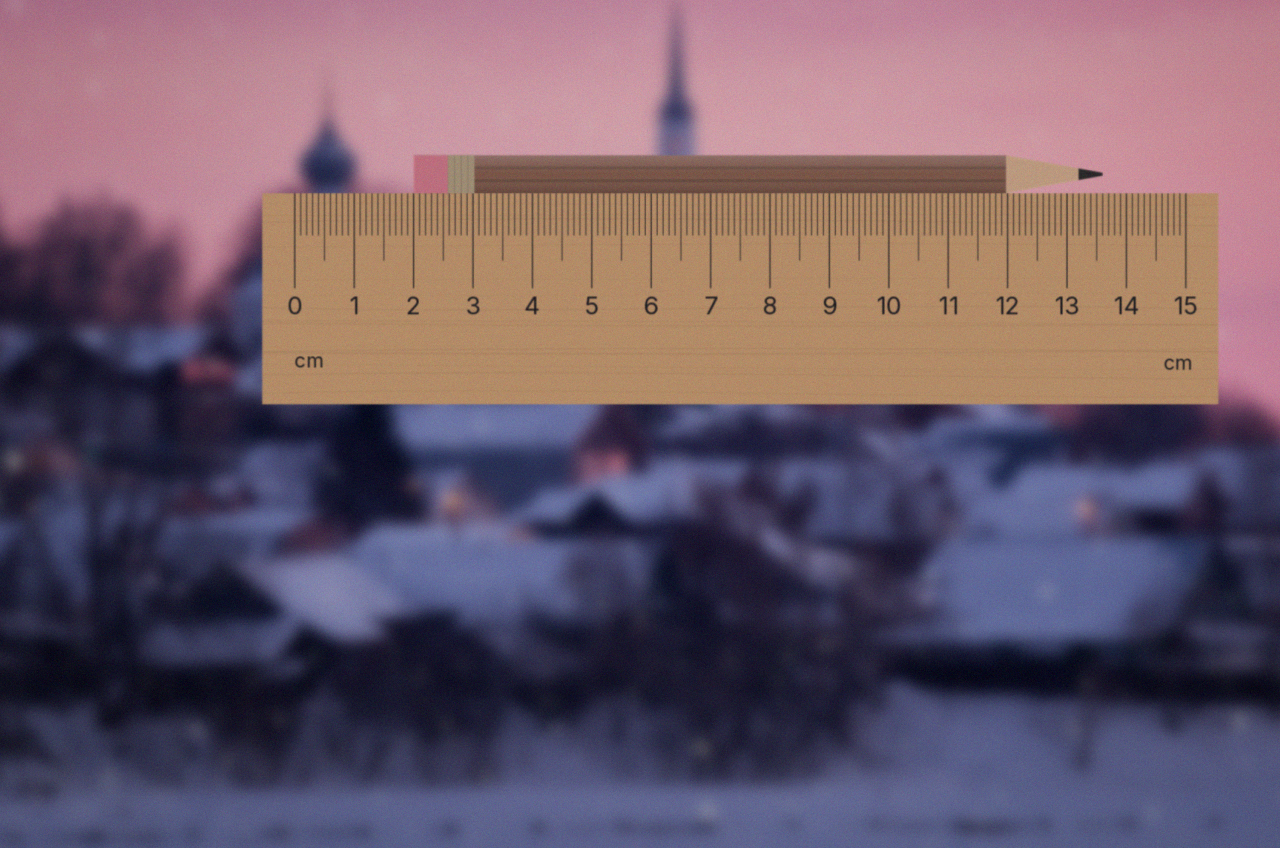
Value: 11.6 cm
